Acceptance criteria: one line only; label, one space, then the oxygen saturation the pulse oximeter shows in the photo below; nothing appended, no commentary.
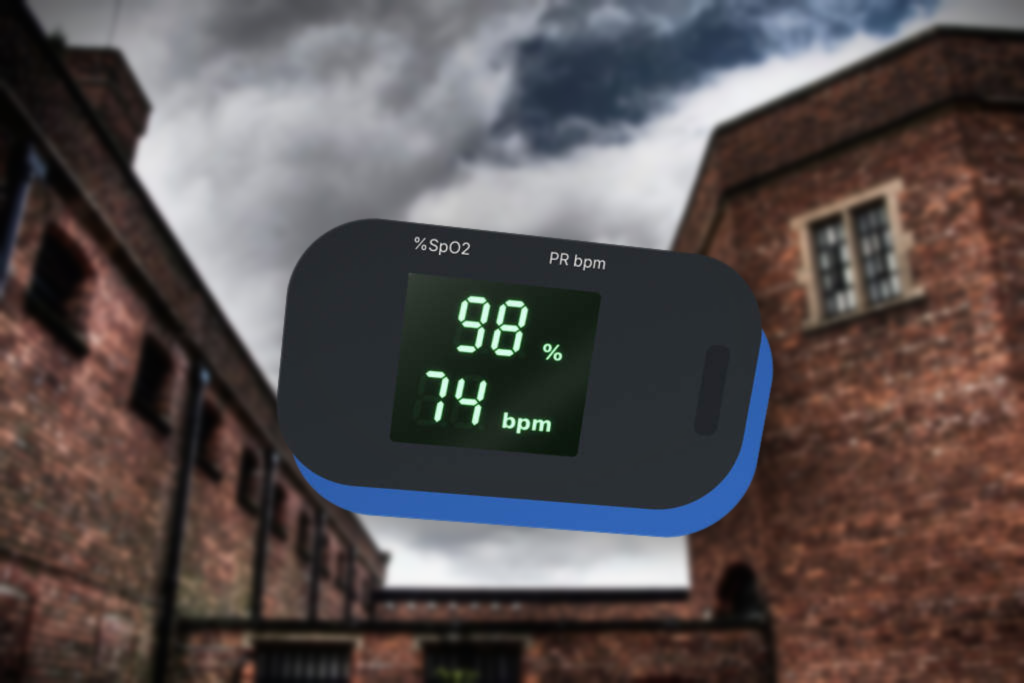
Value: 98 %
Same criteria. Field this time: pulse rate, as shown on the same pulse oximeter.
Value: 74 bpm
